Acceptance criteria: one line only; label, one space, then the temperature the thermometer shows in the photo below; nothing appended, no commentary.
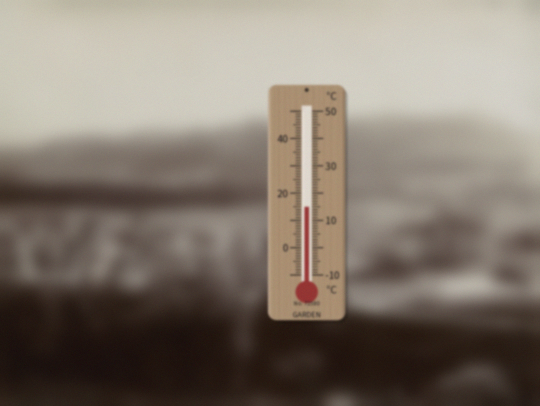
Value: 15 °C
